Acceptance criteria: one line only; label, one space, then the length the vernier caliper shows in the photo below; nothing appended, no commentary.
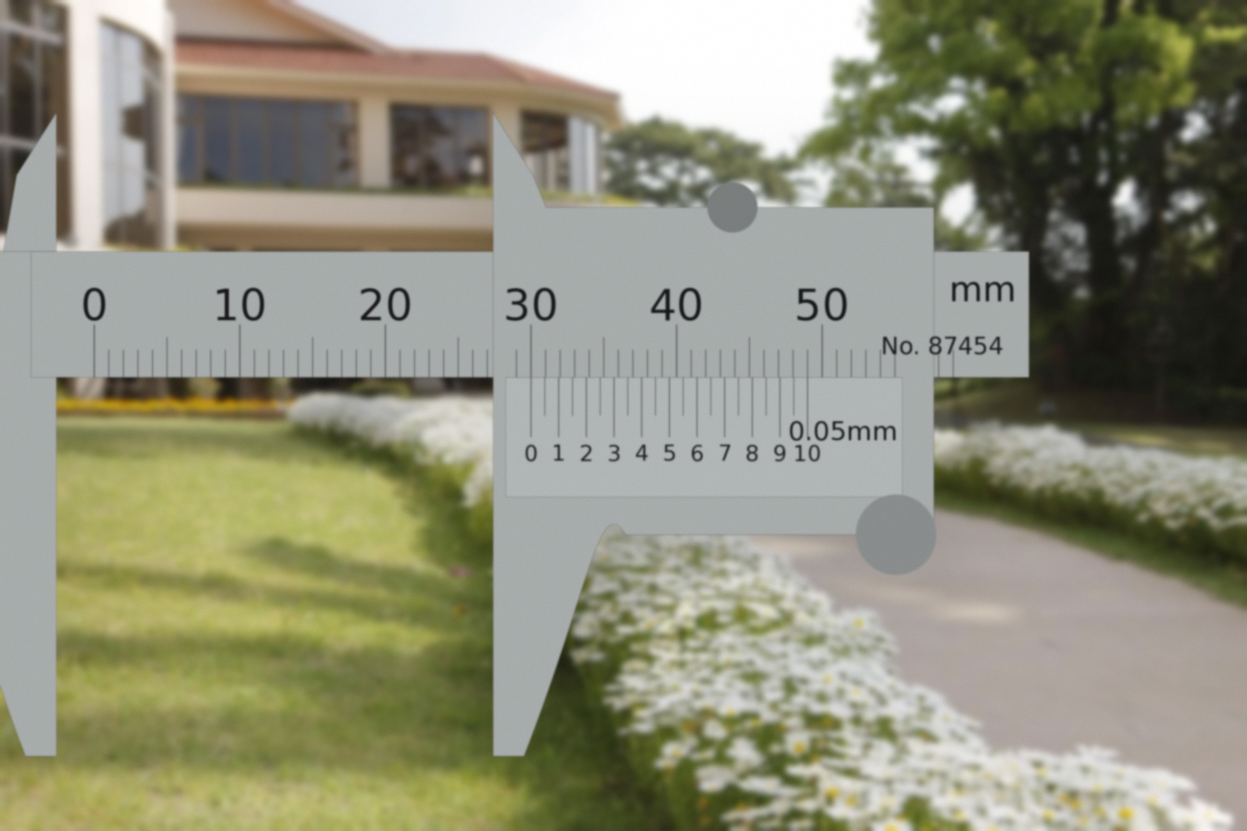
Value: 30.0 mm
